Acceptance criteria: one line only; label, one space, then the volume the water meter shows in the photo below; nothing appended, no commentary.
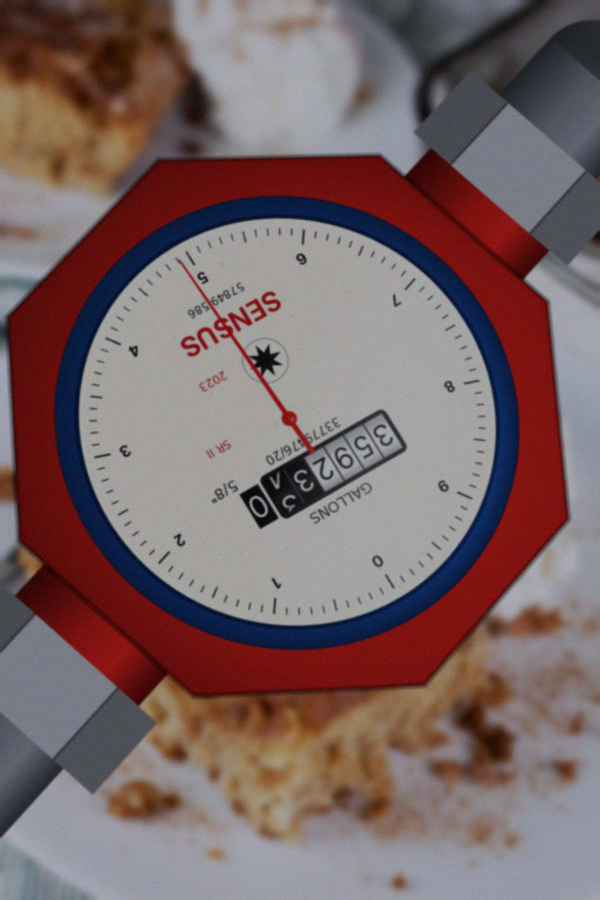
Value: 3592334.9 gal
